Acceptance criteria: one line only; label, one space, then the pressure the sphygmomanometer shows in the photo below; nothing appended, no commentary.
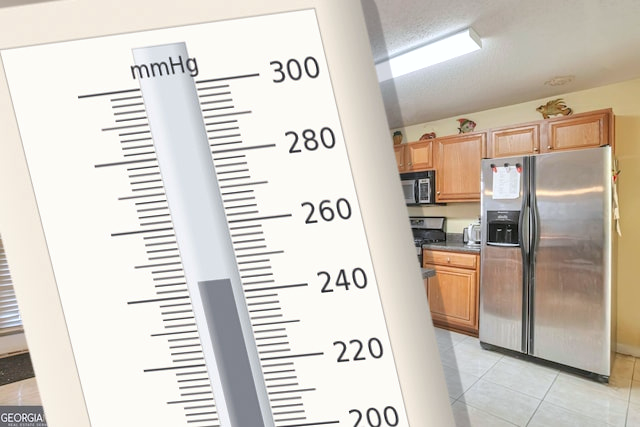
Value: 244 mmHg
